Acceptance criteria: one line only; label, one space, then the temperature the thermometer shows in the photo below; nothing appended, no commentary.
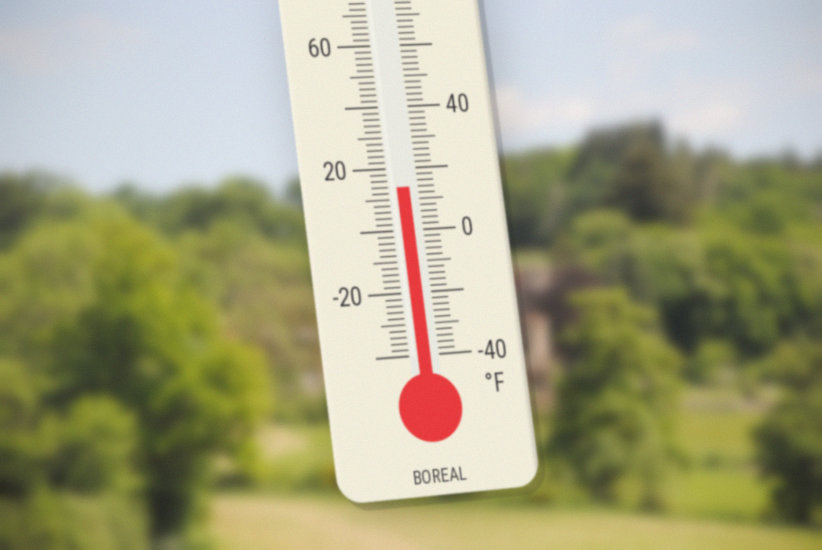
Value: 14 °F
